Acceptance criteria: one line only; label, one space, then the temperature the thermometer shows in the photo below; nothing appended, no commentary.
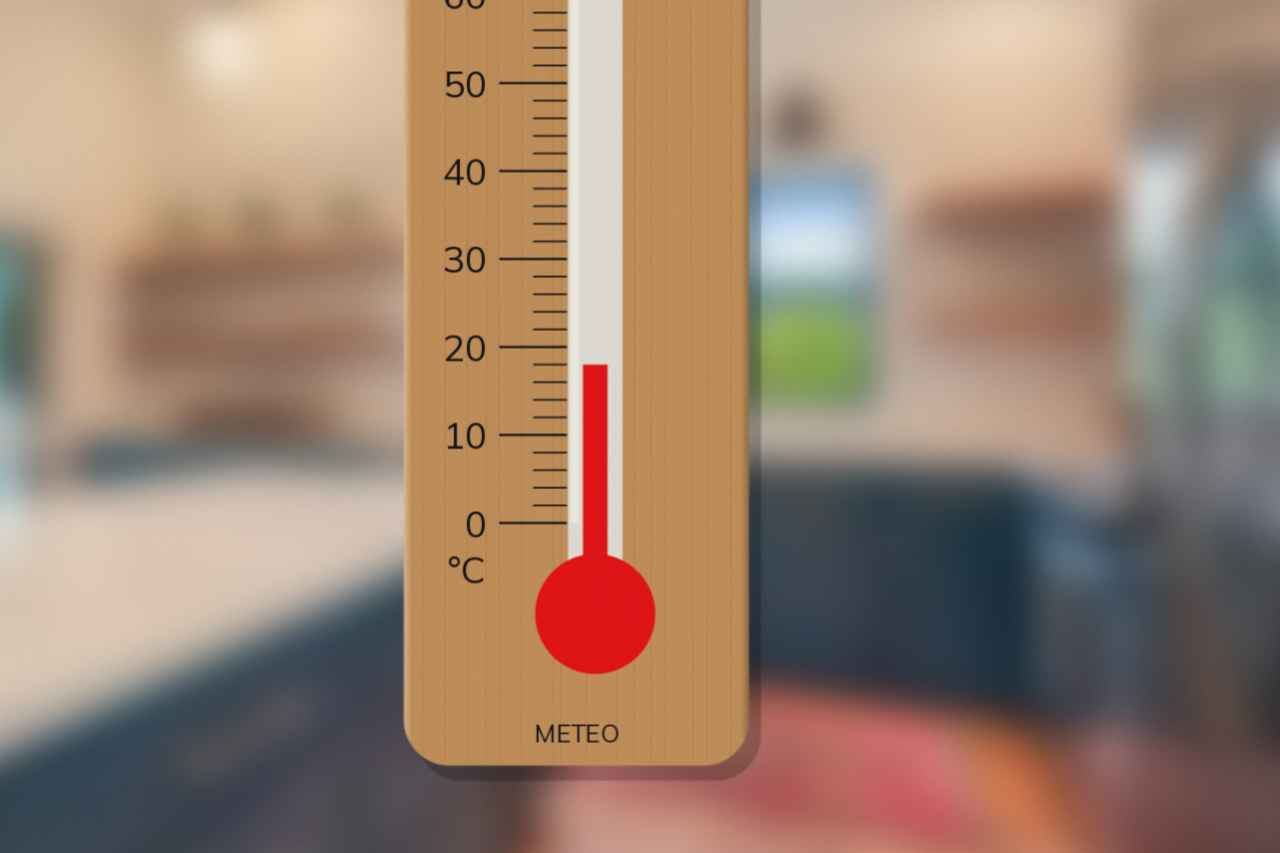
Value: 18 °C
